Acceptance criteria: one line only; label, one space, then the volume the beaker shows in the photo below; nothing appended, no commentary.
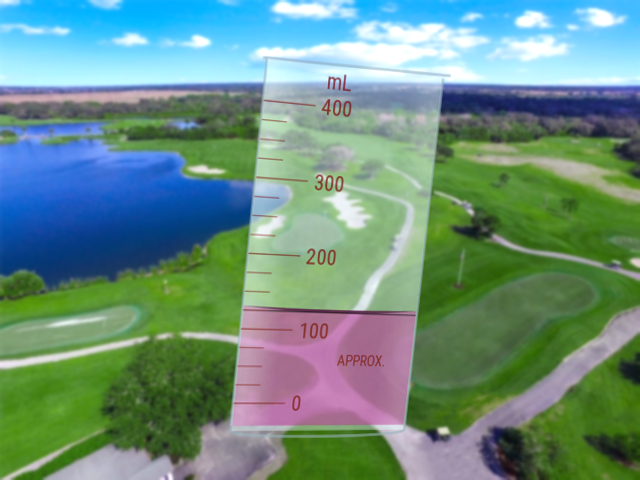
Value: 125 mL
